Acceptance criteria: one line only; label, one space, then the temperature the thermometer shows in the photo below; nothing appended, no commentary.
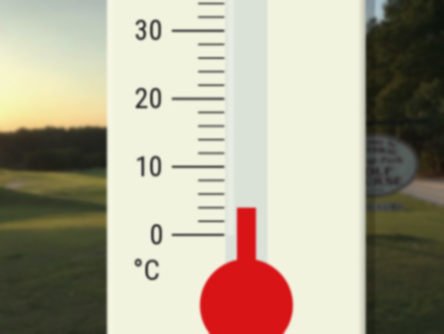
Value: 4 °C
